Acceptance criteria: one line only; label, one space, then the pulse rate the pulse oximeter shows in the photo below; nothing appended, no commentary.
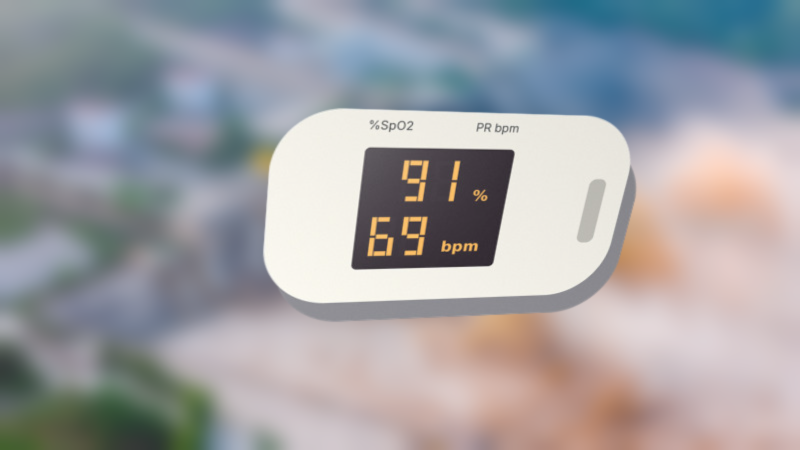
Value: 69 bpm
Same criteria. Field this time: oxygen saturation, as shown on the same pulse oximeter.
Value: 91 %
